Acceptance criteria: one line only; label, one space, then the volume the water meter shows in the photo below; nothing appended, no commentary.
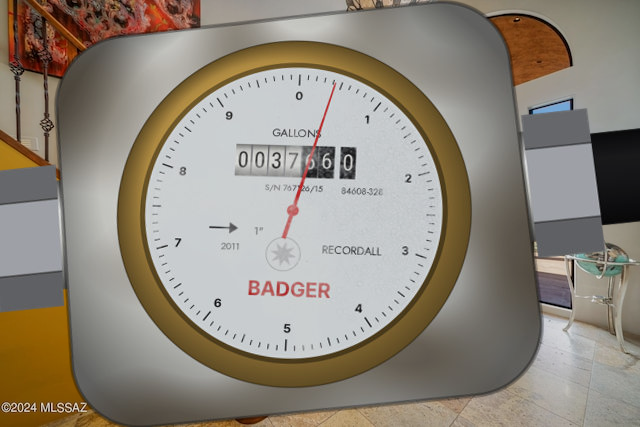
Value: 37660.4 gal
